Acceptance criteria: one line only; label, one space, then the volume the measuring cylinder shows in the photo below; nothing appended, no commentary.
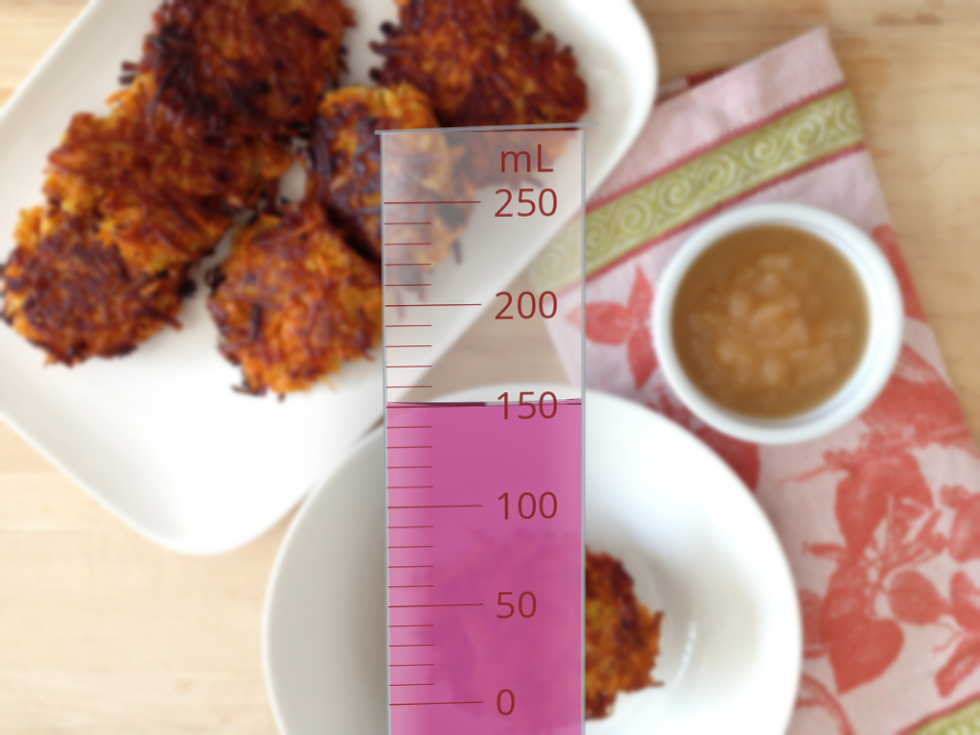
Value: 150 mL
